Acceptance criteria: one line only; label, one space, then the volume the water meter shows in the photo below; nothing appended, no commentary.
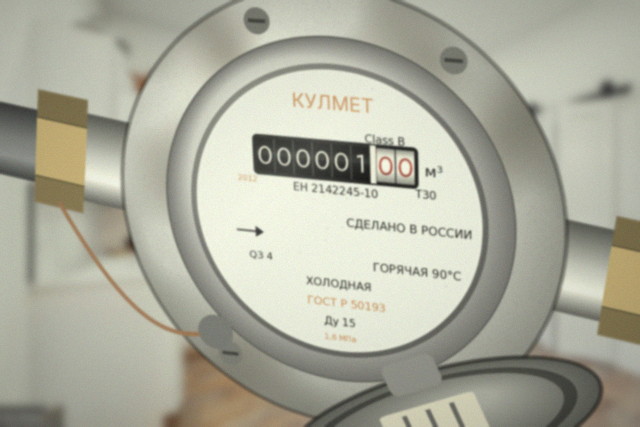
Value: 1.00 m³
